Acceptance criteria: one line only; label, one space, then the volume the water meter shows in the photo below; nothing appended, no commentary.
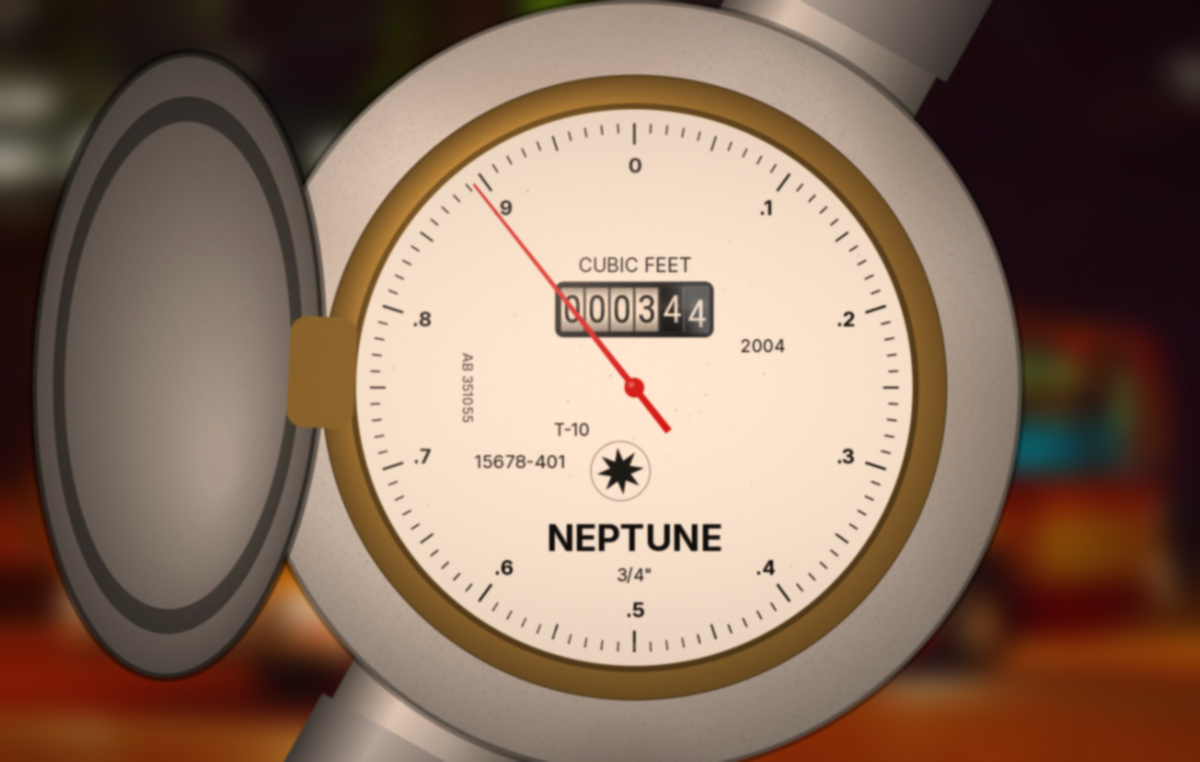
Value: 343.89 ft³
